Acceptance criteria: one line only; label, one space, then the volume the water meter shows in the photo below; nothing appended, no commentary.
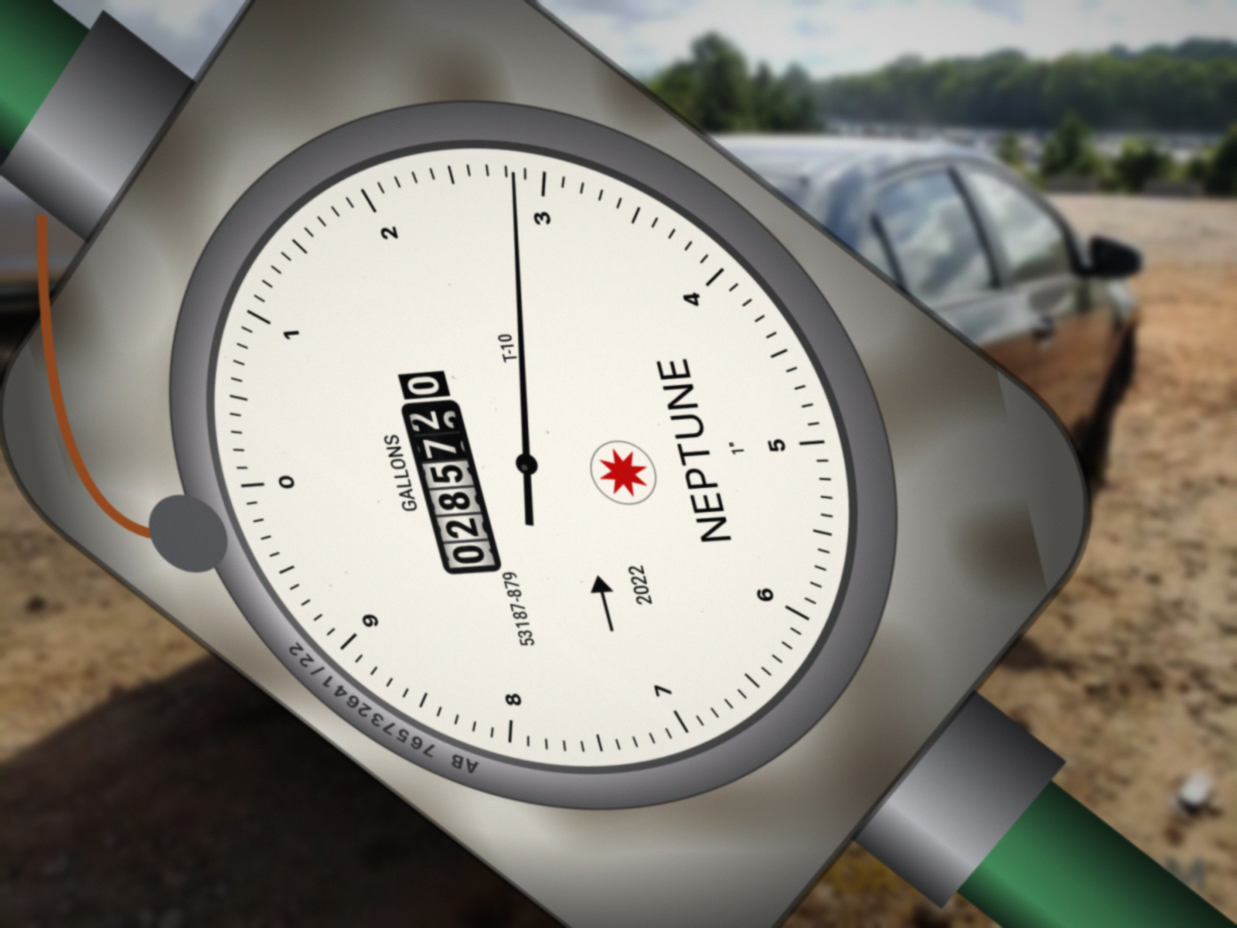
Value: 285722.8 gal
